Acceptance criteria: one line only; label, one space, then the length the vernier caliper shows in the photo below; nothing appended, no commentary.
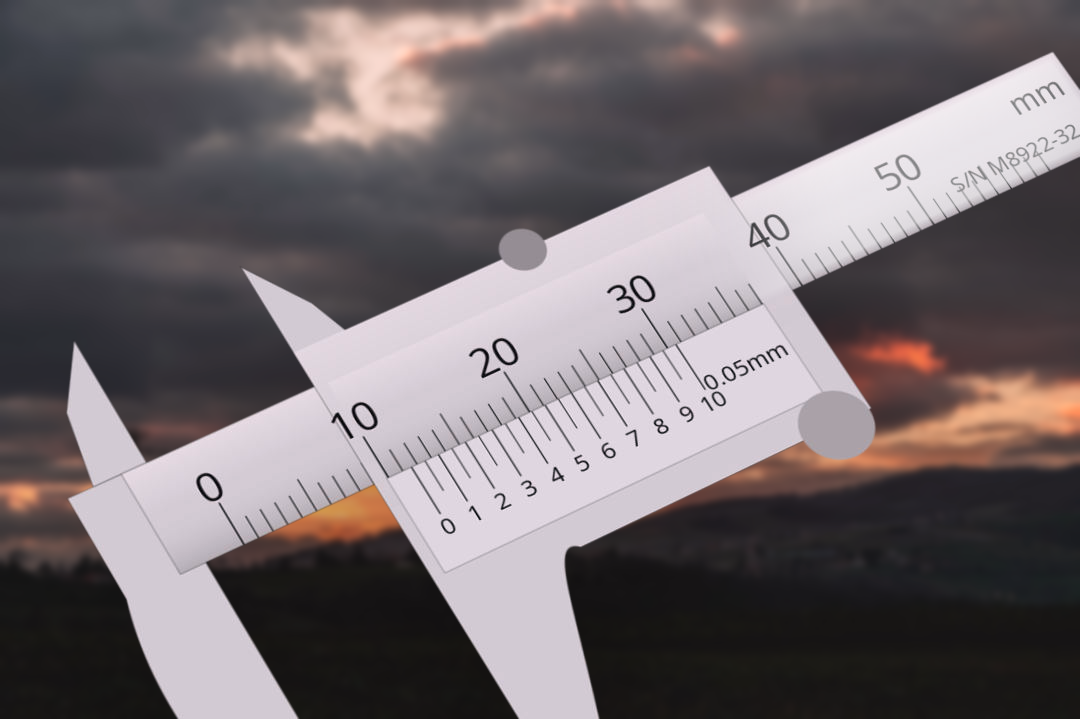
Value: 11.6 mm
